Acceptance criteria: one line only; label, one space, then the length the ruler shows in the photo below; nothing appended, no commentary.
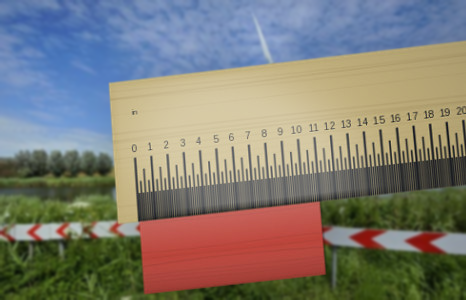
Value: 11 in
